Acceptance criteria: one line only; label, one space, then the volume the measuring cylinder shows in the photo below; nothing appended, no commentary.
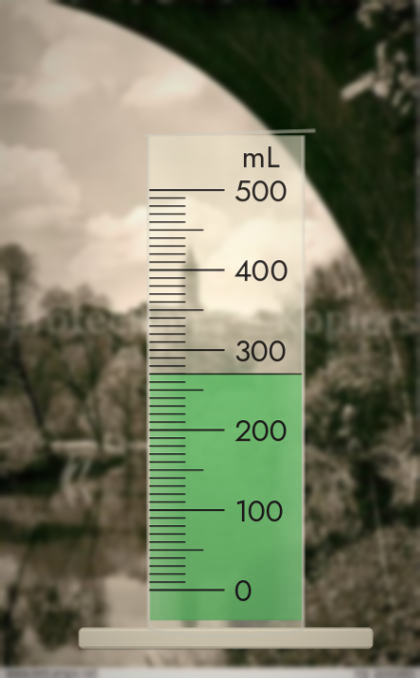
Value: 270 mL
